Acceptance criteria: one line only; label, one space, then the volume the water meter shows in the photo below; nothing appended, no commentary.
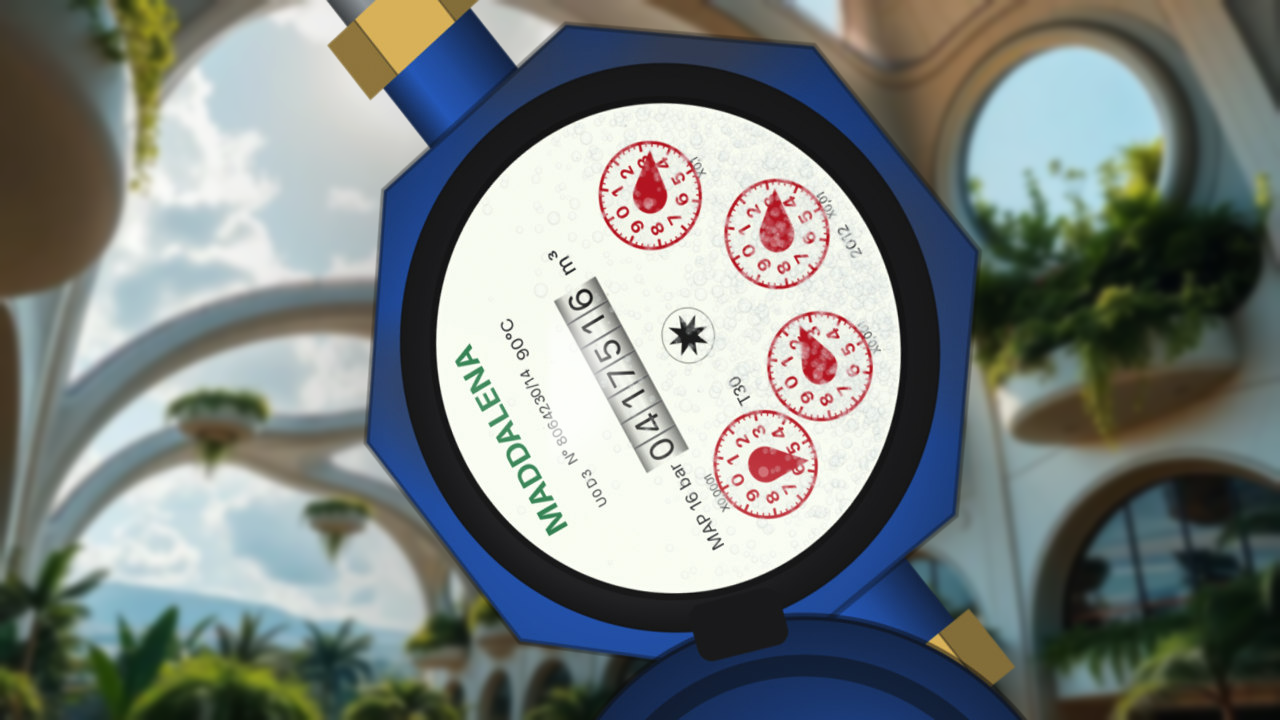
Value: 417516.3325 m³
